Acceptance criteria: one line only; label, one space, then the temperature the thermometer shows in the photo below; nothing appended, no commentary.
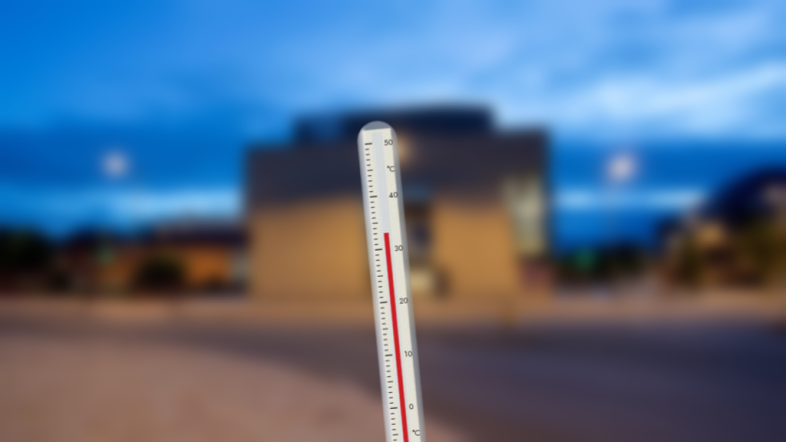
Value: 33 °C
